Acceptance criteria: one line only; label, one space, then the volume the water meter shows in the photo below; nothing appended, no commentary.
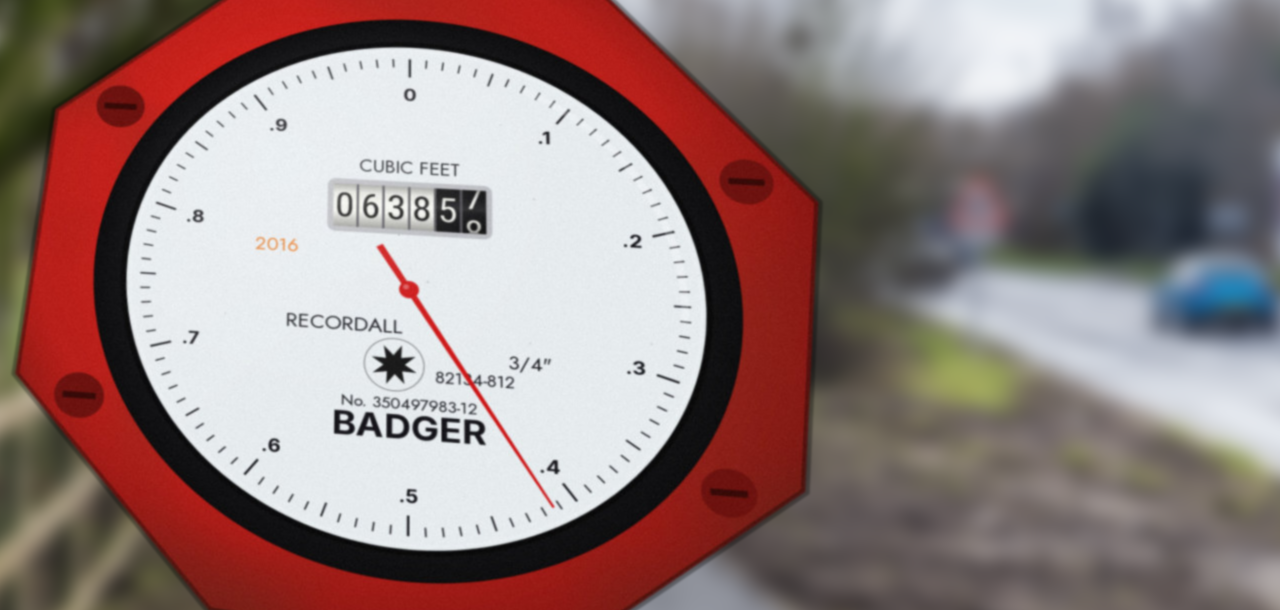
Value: 63857.41 ft³
